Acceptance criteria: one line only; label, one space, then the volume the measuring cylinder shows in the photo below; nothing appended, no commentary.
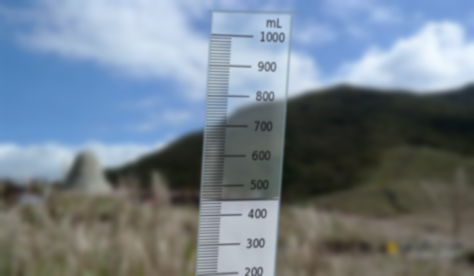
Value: 450 mL
